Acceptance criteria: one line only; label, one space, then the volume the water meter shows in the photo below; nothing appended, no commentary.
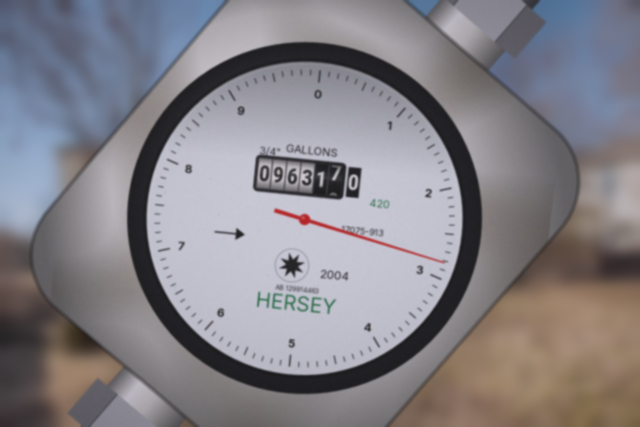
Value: 963172.8 gal
